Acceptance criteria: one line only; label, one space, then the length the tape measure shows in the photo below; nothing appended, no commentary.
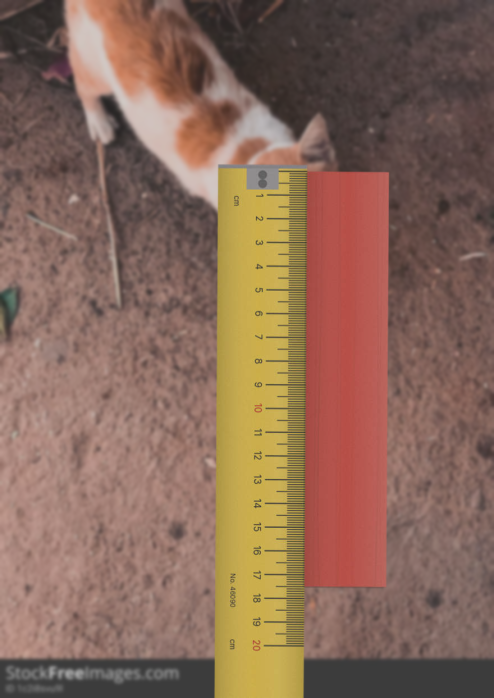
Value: 17.5 cm
